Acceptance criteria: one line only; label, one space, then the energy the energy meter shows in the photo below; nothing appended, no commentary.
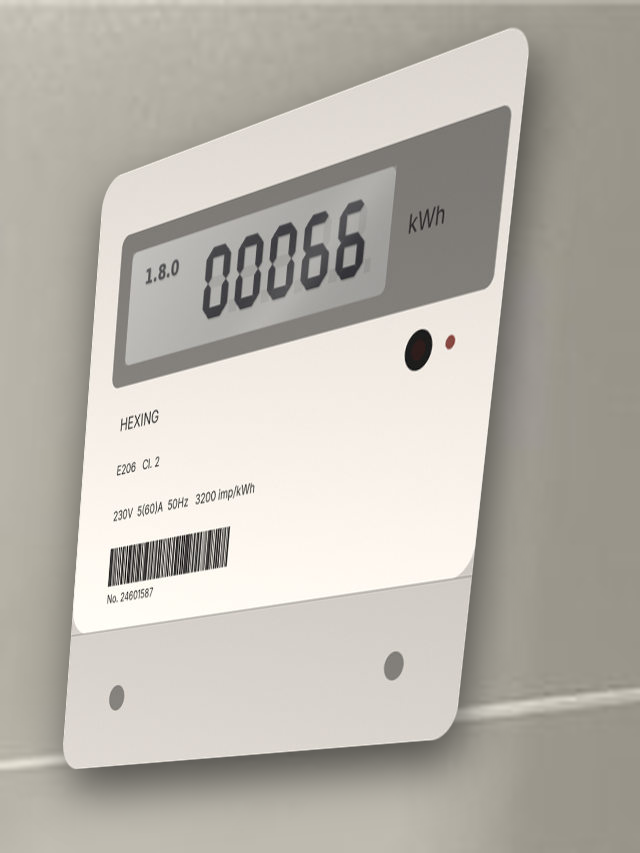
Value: 66 kWh
